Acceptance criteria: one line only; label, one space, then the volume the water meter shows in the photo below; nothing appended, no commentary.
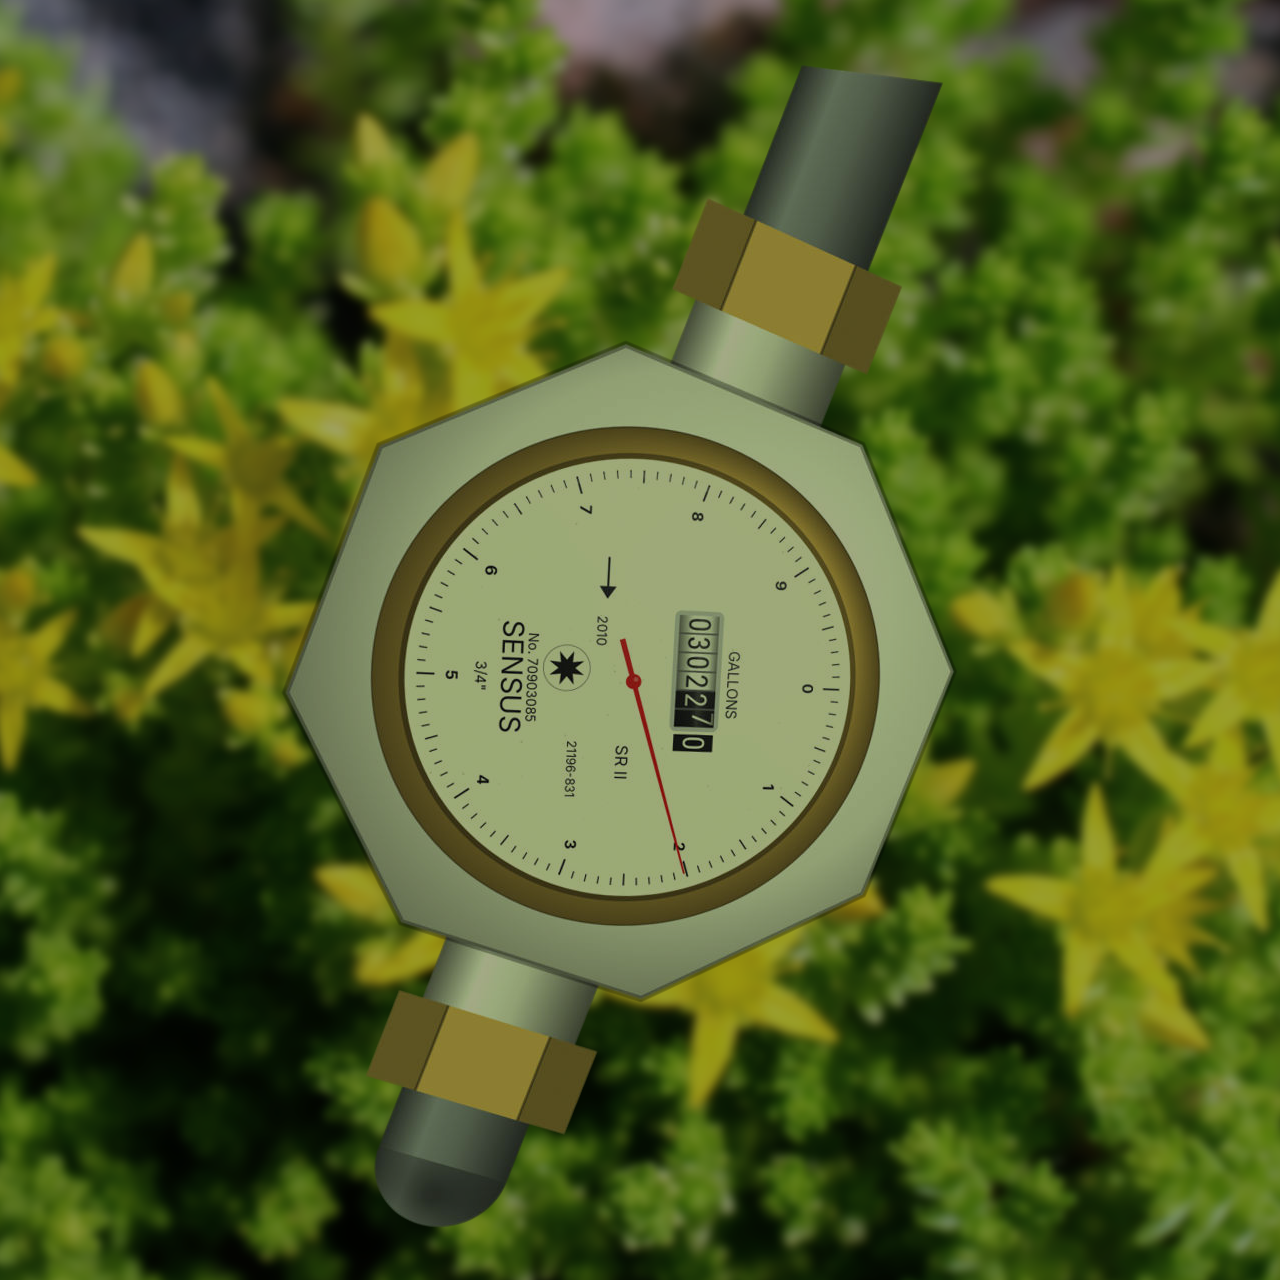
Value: 302272.0 gal
